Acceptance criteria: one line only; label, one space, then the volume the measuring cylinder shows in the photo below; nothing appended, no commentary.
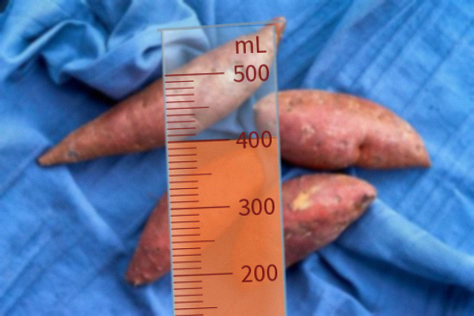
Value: 400 mL
